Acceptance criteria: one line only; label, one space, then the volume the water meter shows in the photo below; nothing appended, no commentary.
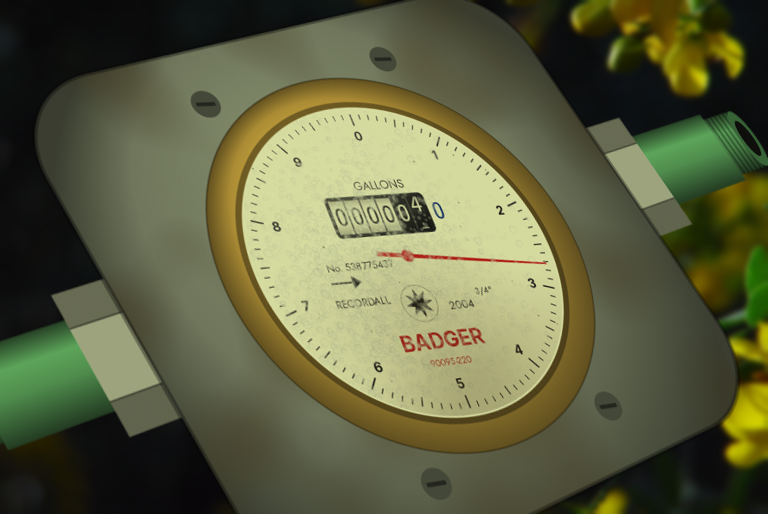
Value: 42.7 gal
